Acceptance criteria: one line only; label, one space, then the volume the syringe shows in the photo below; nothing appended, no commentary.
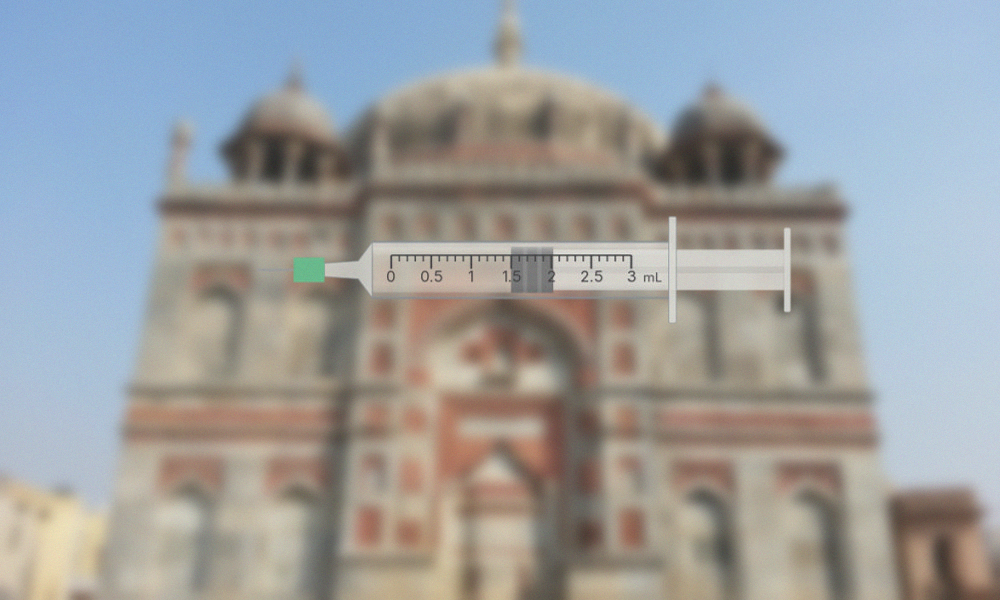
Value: 1.5 mL
